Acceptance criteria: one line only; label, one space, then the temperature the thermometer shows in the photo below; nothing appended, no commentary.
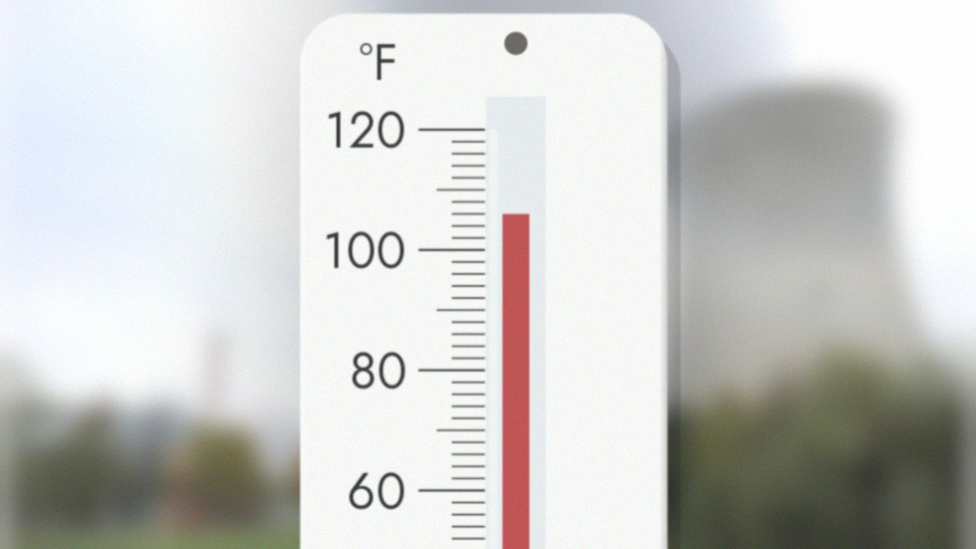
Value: 106 °F
